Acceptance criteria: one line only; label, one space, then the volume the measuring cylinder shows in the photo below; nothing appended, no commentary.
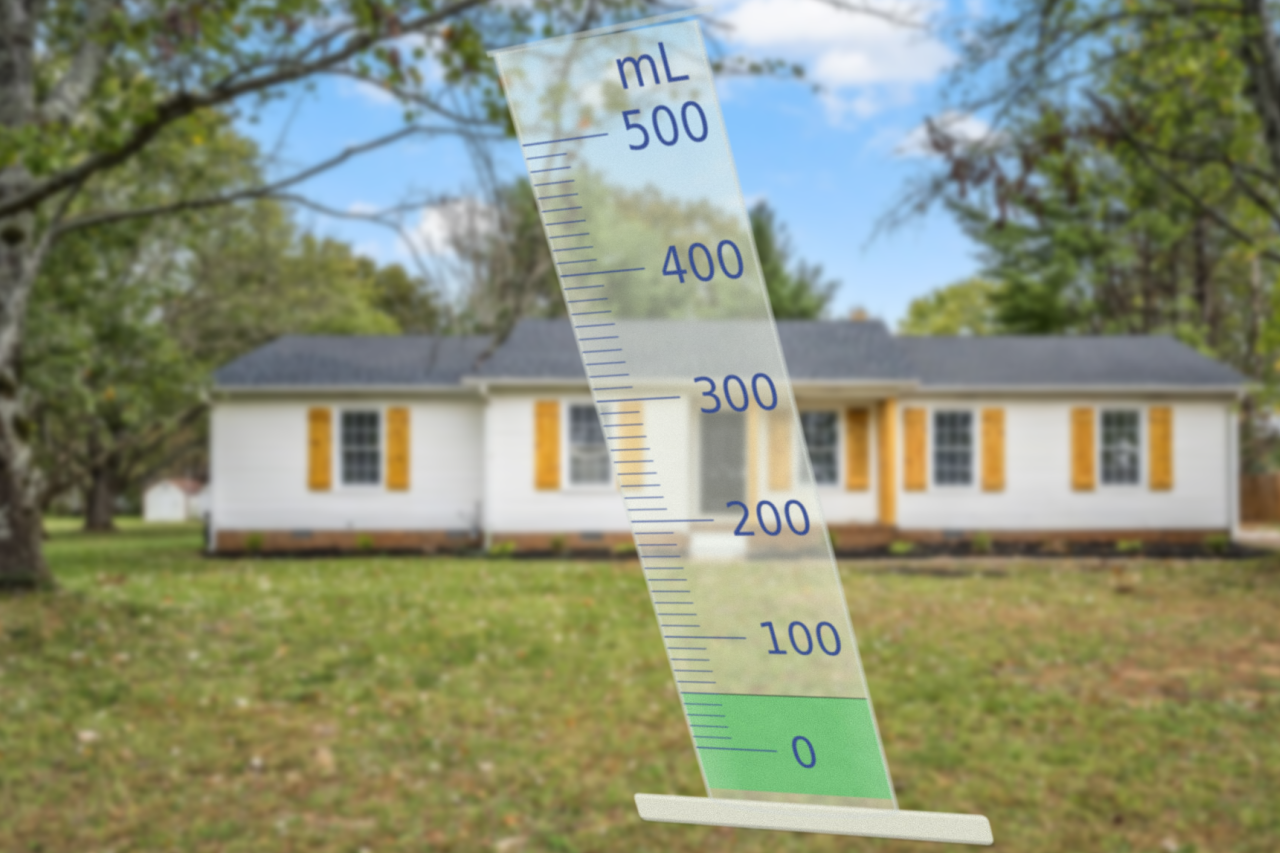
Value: 50 mL
